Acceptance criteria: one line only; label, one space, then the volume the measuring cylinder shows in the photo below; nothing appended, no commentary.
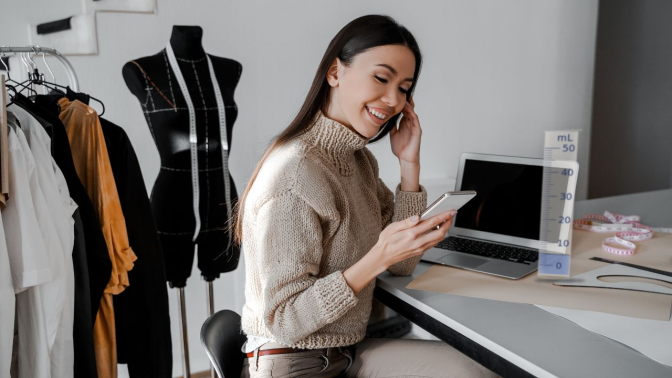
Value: 5 mL
